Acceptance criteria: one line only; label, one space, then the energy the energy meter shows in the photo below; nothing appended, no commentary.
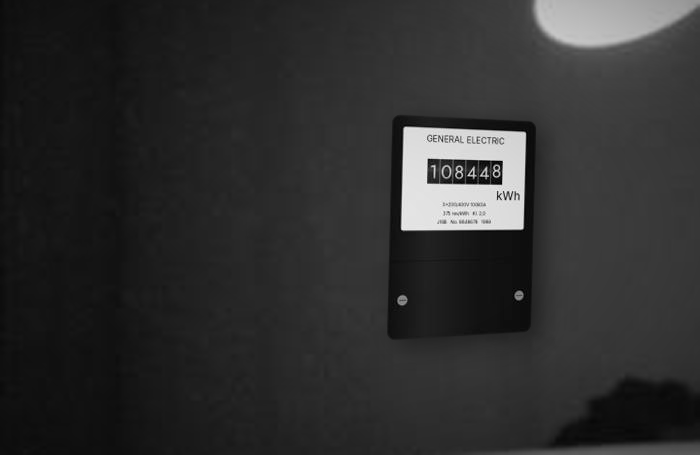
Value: 108448 kWh
